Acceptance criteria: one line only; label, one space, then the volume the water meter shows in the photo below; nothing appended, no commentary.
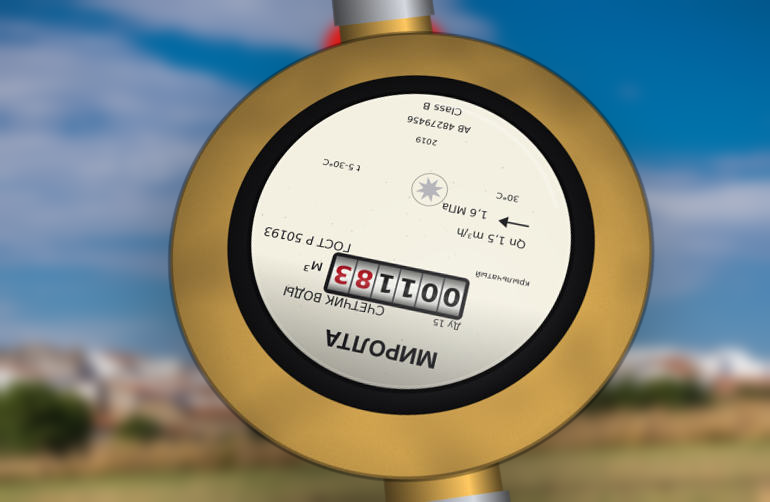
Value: 11.83 m³
